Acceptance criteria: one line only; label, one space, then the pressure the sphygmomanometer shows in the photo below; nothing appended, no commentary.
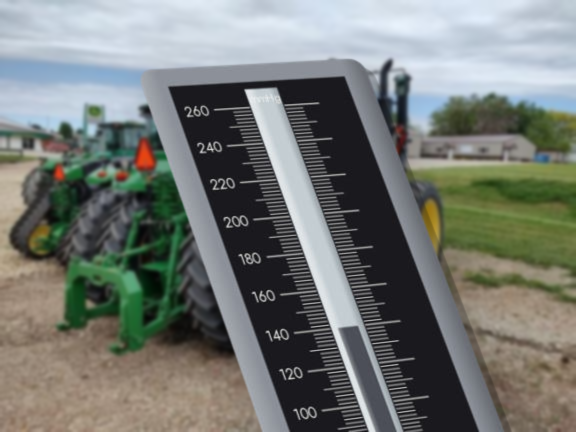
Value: 140 mmHg
